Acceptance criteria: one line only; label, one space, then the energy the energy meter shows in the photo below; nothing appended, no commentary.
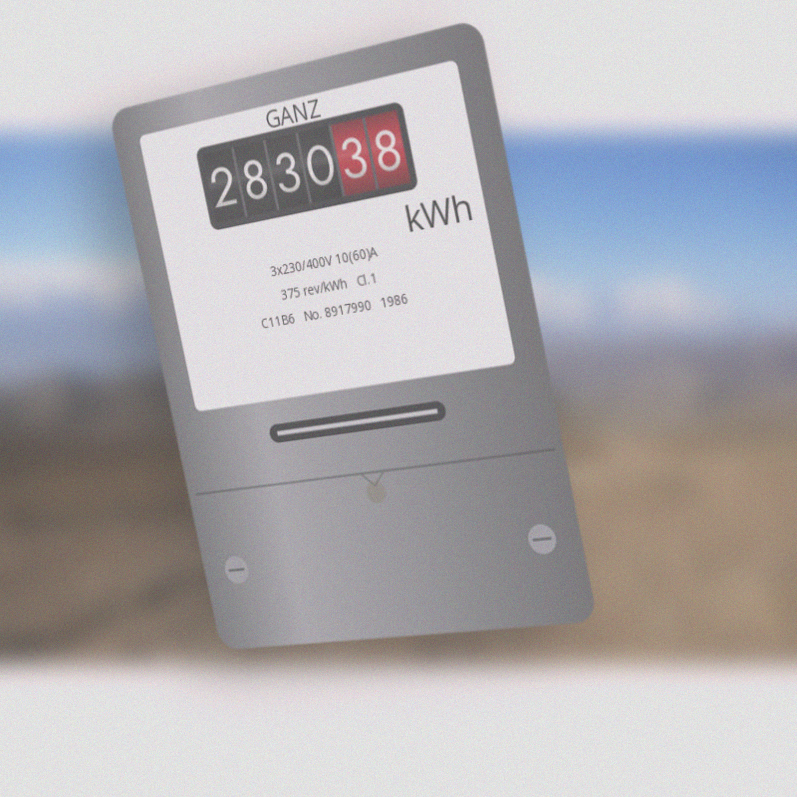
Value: 2830.38 kWh
